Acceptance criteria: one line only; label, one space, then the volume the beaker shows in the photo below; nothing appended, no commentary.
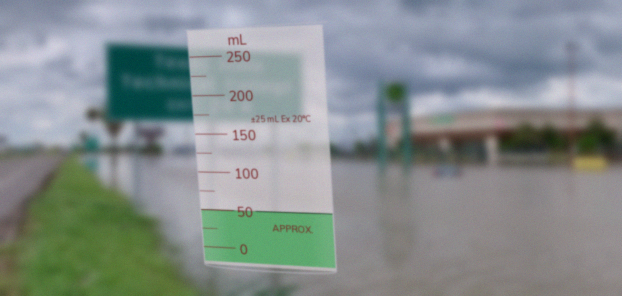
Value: 50 mL
